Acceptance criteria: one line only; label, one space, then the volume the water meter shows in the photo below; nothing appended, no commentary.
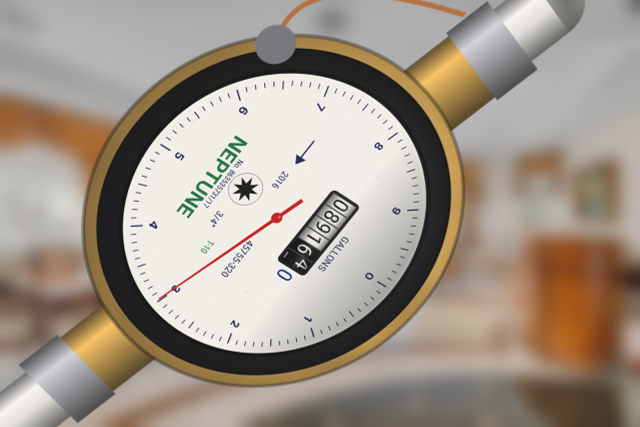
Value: 891643.0 gal
